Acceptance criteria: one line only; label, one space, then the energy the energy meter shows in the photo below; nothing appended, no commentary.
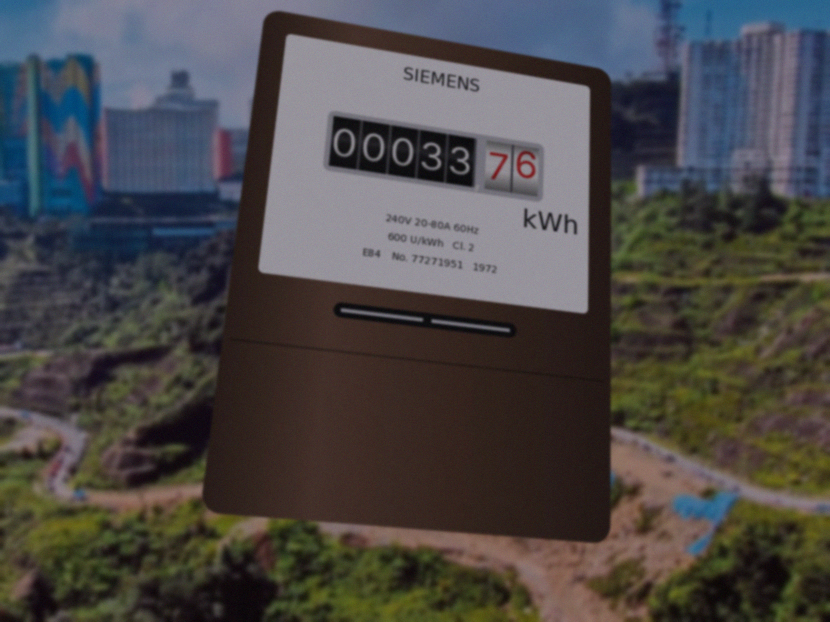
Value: 33.76 kWh
